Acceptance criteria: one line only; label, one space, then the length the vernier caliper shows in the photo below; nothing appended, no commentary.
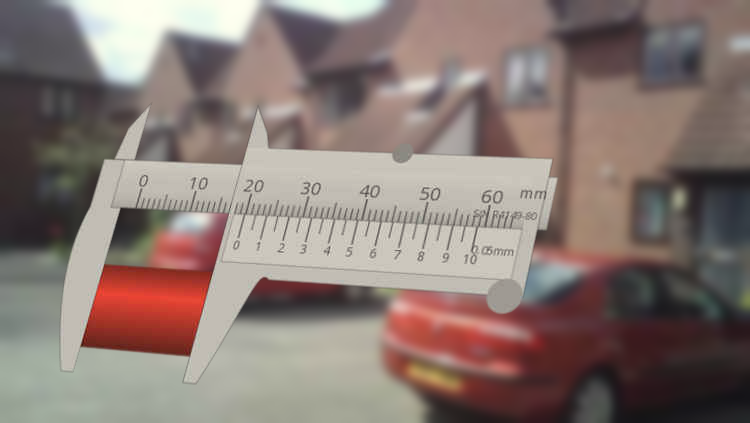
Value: 19.8 mm
